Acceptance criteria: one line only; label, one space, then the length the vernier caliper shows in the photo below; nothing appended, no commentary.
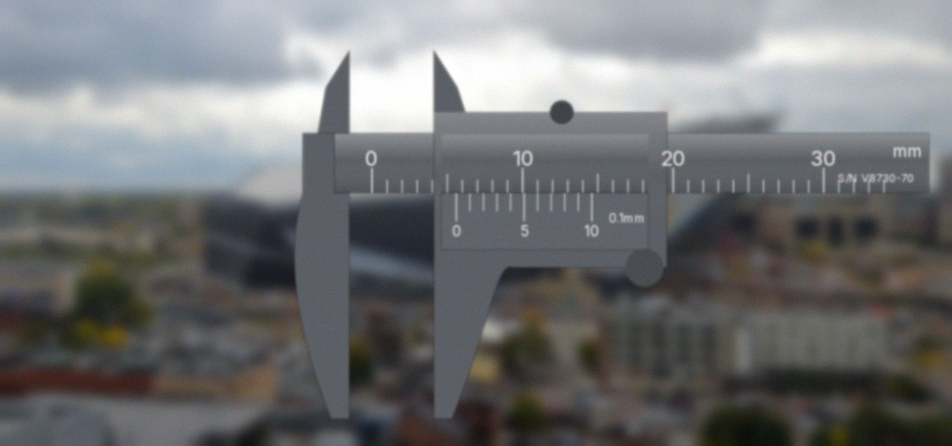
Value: 5.6 mm
